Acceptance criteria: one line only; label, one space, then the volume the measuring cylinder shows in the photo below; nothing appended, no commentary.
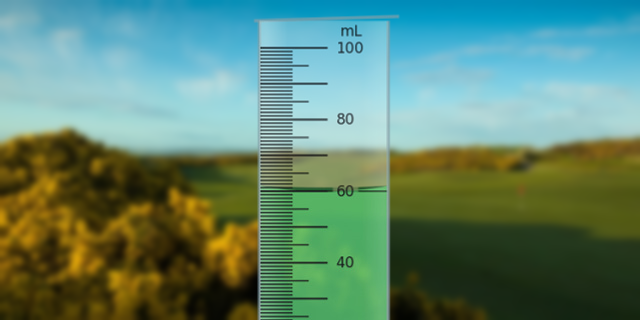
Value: 60 mL
